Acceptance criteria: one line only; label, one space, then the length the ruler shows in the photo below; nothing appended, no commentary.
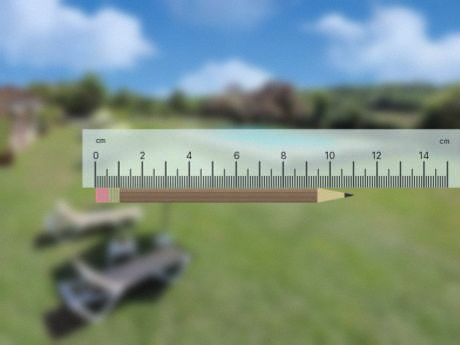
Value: 11 cm
